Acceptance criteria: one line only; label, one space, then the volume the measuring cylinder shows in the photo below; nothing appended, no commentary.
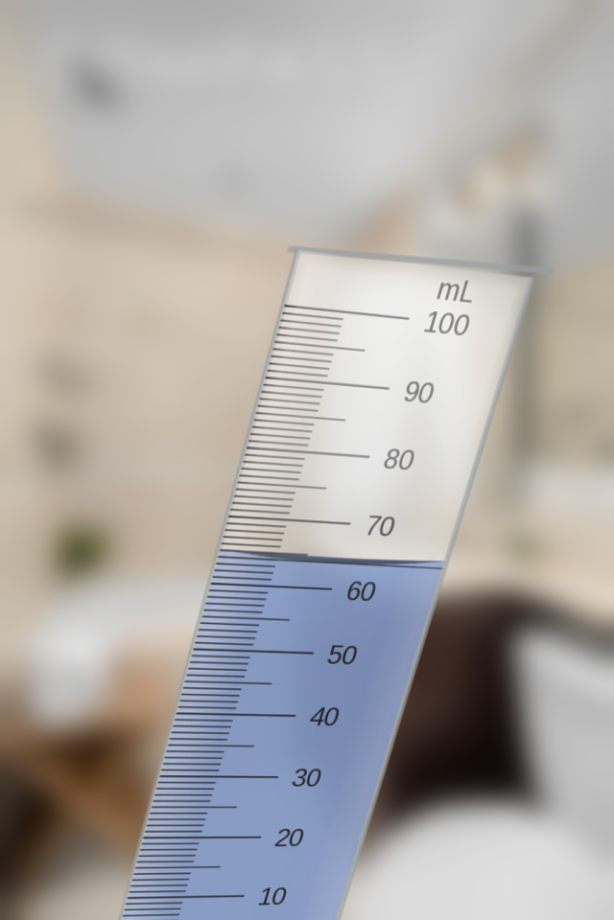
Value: 64 mL
